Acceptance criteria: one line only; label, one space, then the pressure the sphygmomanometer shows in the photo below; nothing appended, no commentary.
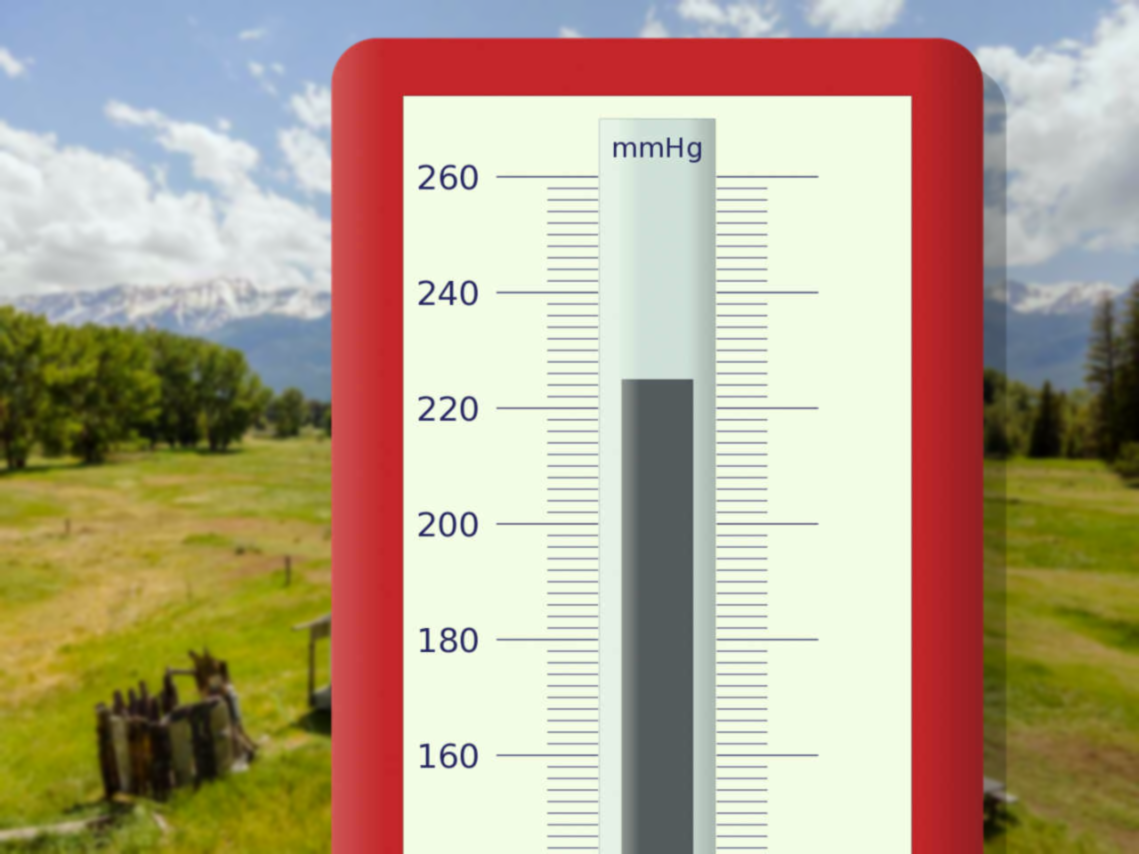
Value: 225 mmHg
